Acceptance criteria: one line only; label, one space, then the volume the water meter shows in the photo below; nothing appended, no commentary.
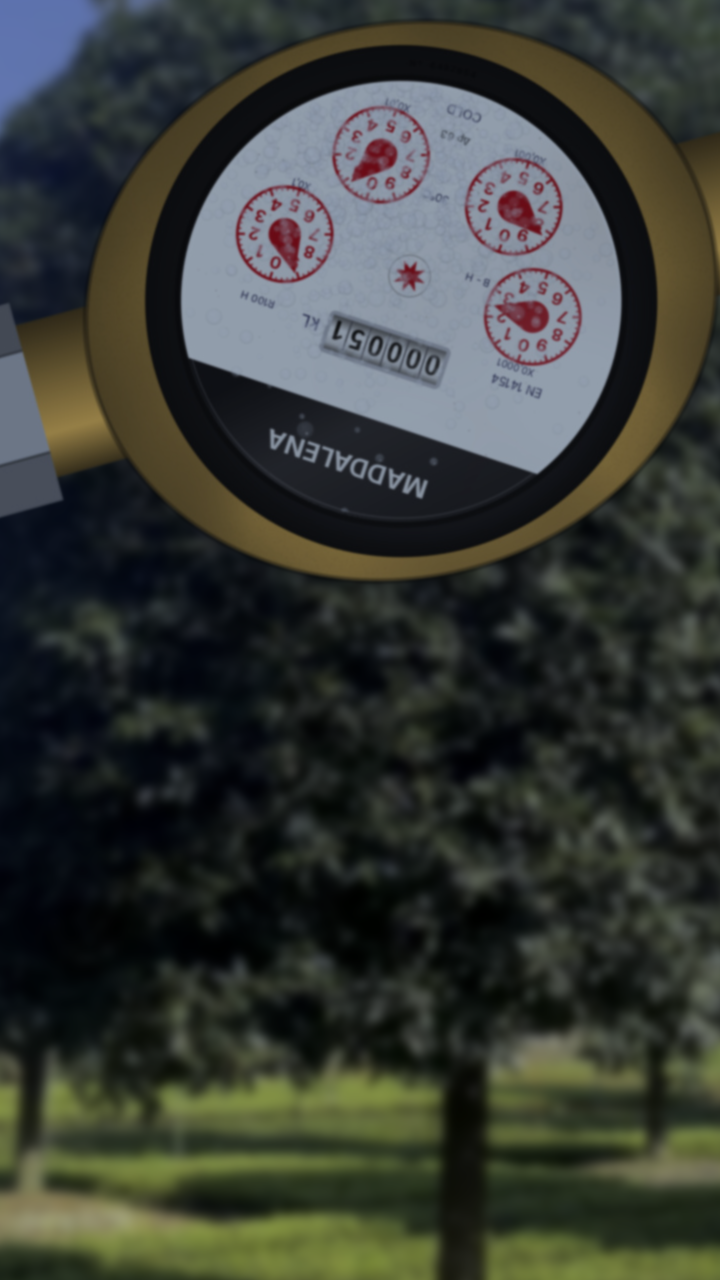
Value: 50.9082 kL
